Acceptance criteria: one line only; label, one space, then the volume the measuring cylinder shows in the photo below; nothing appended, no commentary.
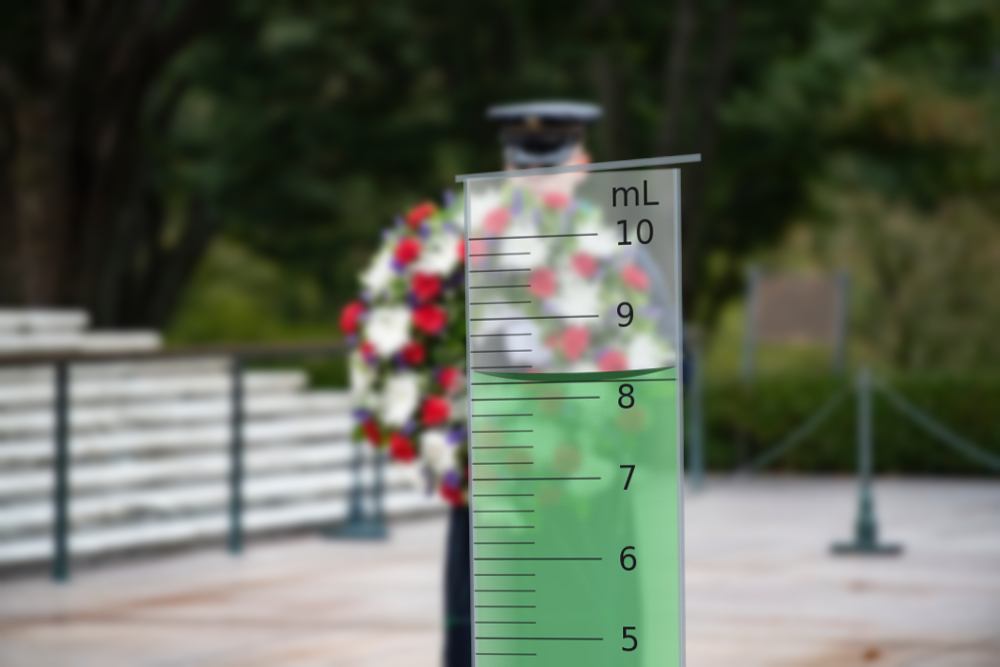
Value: 8.2 mL
